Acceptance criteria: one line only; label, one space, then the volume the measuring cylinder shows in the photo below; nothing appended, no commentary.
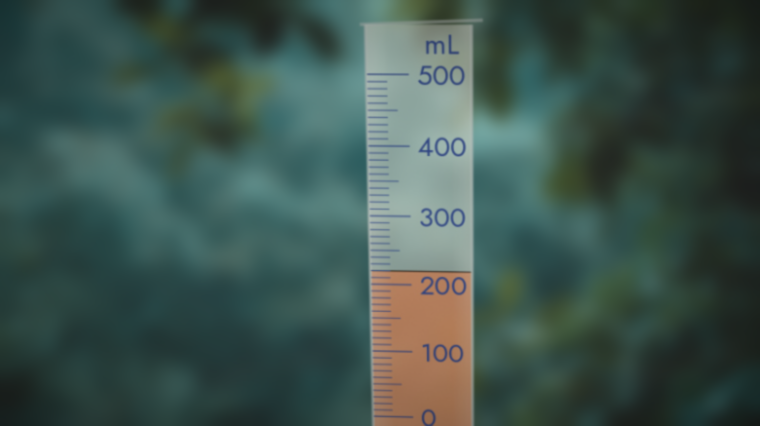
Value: 220 mL
